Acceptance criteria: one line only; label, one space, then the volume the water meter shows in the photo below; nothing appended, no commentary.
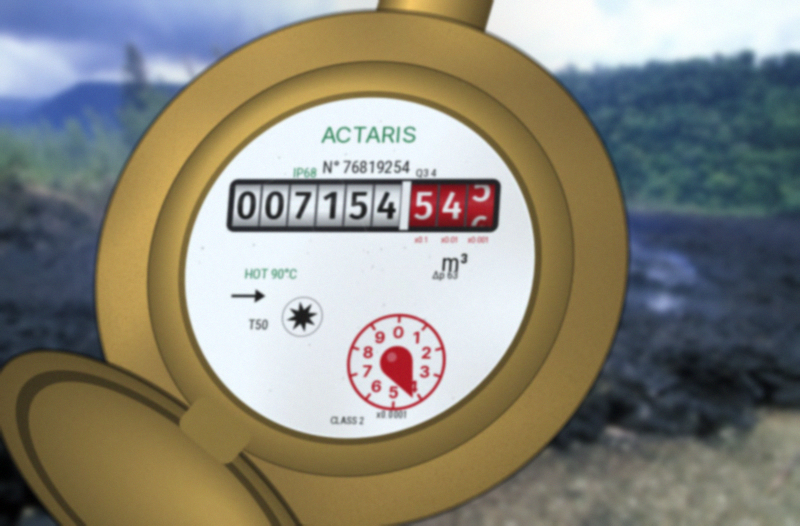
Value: 7154.5454 m³
